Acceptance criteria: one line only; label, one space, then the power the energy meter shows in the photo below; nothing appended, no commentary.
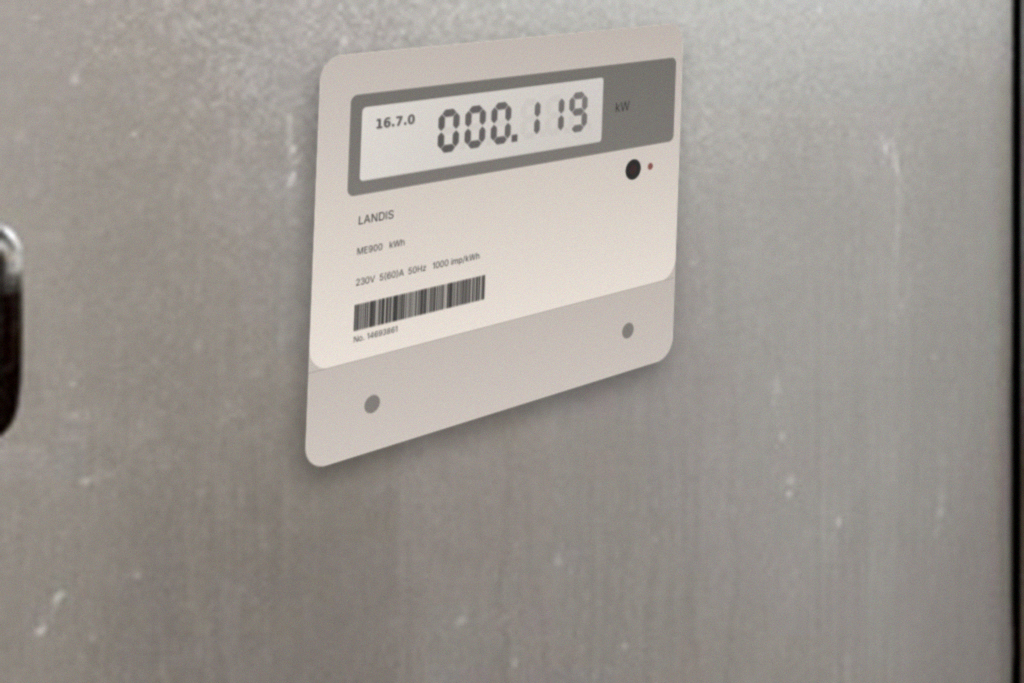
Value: 0.119 kW
